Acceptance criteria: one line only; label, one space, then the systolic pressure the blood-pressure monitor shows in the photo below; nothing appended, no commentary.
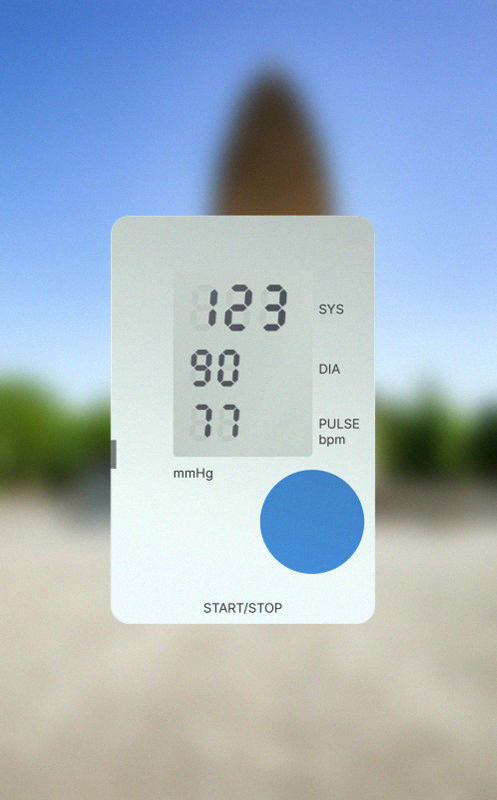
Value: 123 mmHg
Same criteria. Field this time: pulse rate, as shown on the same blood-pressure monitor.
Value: 77 bpm
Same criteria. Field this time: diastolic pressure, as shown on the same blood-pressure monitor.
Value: 90 mmHg
